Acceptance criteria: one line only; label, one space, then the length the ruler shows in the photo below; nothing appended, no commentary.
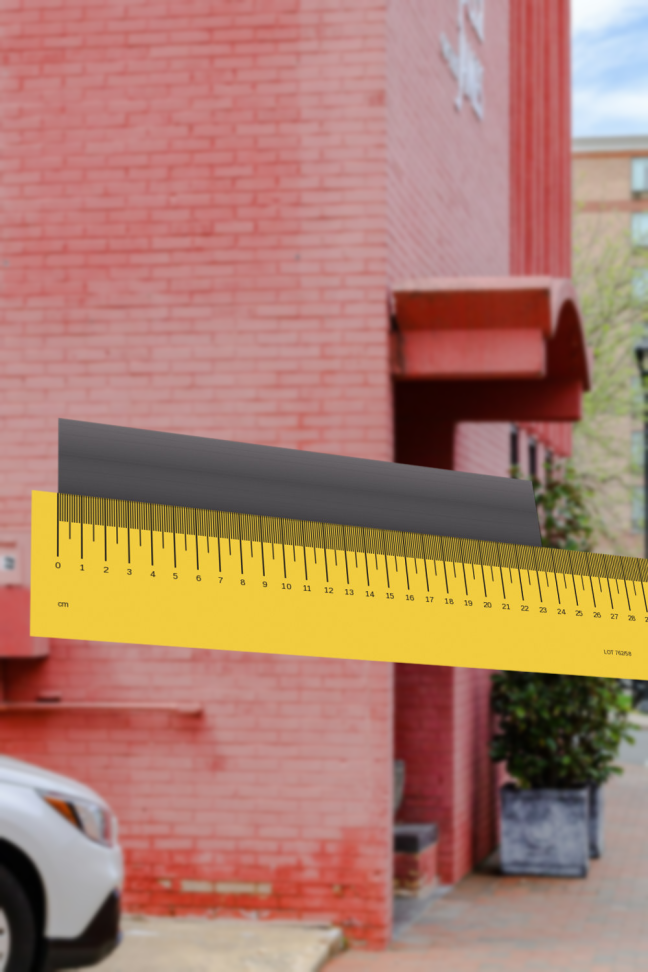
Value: 23.5 cm
